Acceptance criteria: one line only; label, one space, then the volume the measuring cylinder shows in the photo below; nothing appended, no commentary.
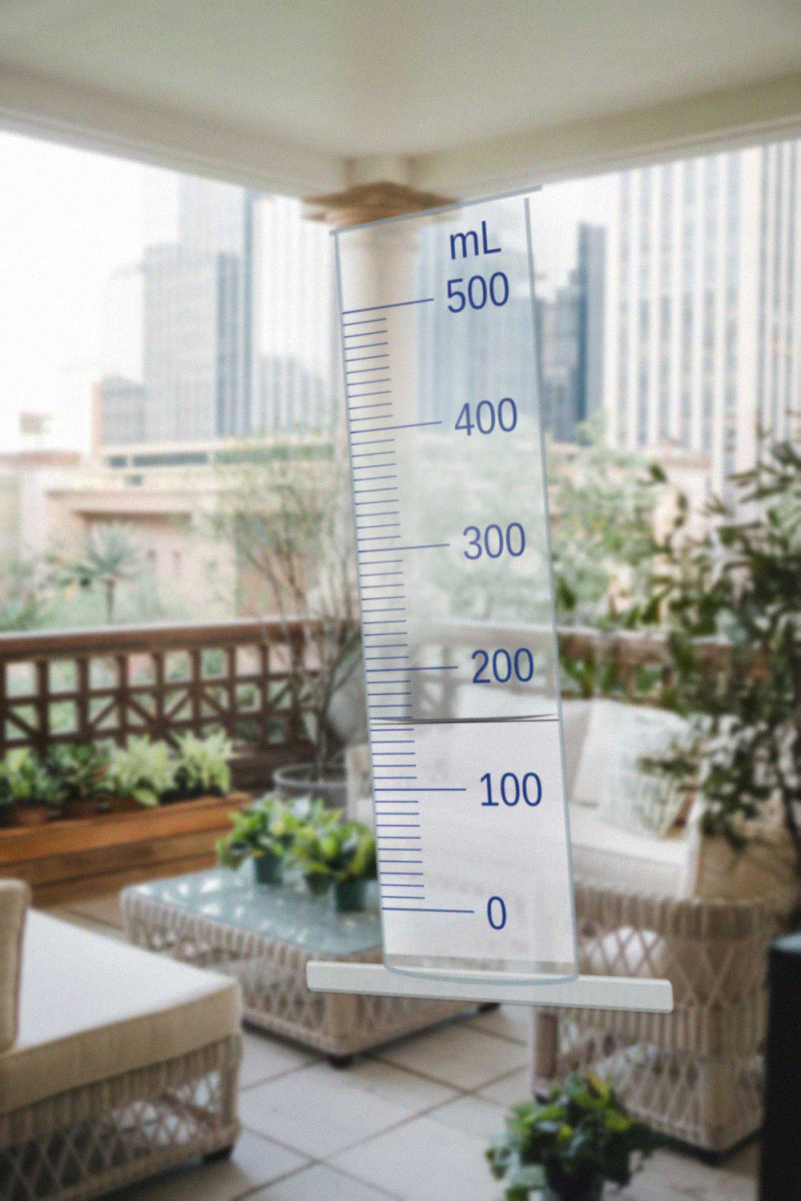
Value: 155 mL
